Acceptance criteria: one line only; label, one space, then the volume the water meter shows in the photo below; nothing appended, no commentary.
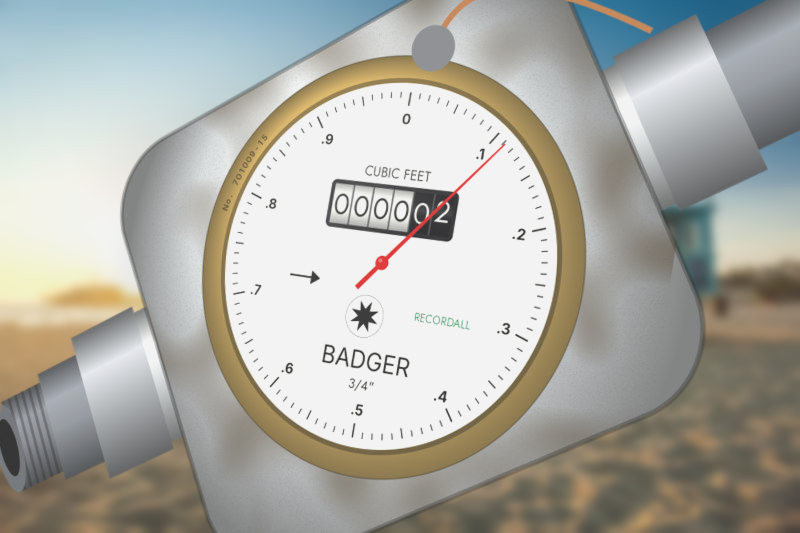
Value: 2.11 ft³
